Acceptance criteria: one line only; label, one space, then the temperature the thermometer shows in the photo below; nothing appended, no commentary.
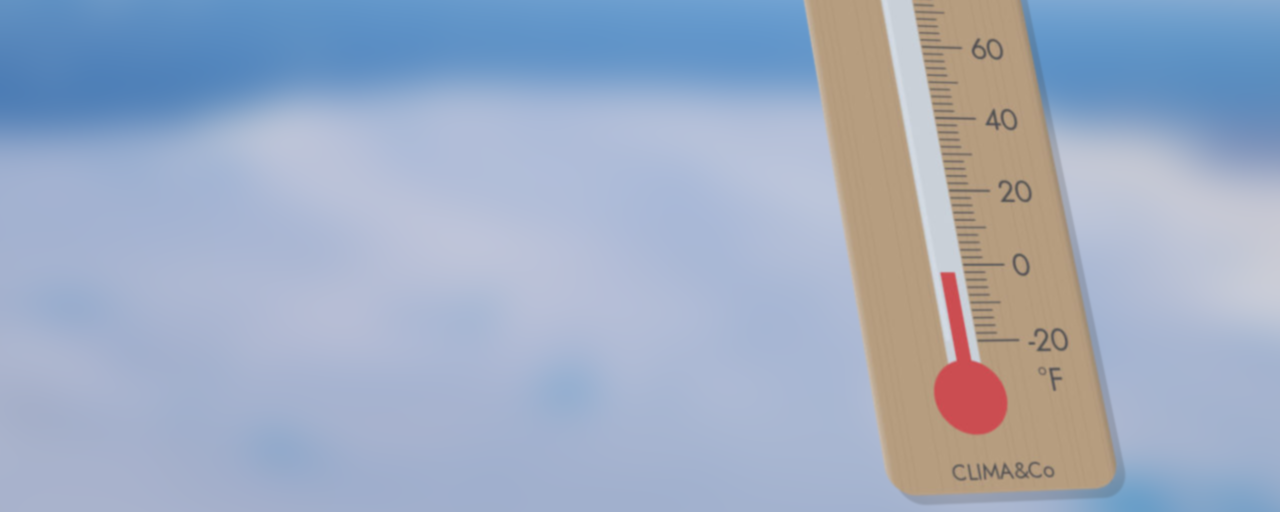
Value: -2 °F
